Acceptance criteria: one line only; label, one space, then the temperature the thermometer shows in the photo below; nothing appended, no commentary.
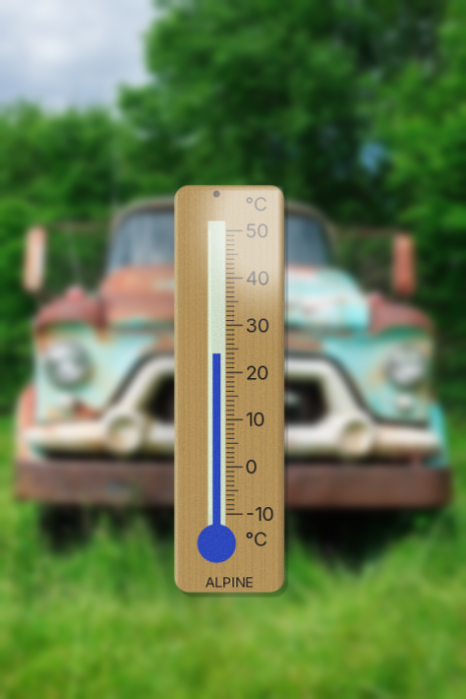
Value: 24 °C
